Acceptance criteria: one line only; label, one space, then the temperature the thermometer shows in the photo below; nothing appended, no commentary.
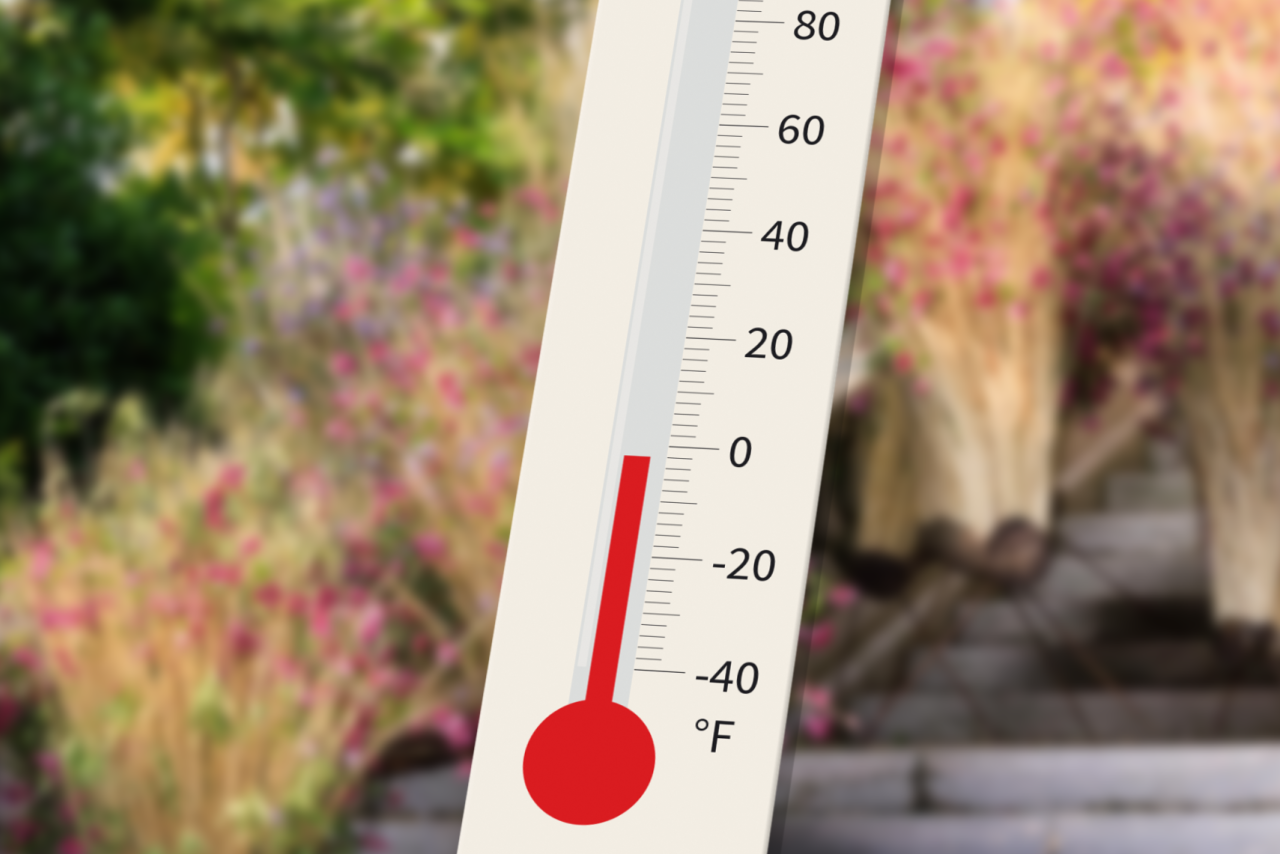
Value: -2 °F
